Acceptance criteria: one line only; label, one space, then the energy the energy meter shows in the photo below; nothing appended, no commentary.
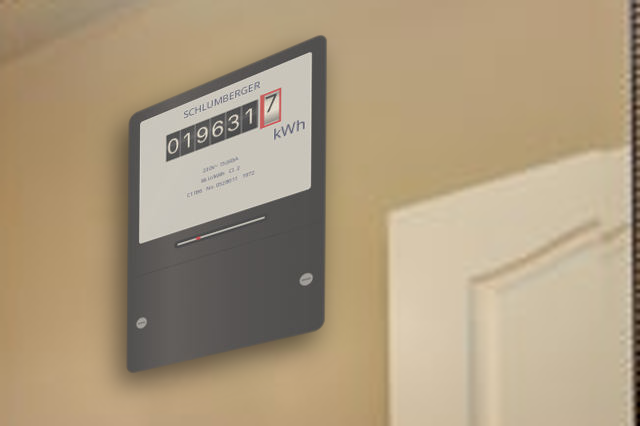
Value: 19631.7 kWh
